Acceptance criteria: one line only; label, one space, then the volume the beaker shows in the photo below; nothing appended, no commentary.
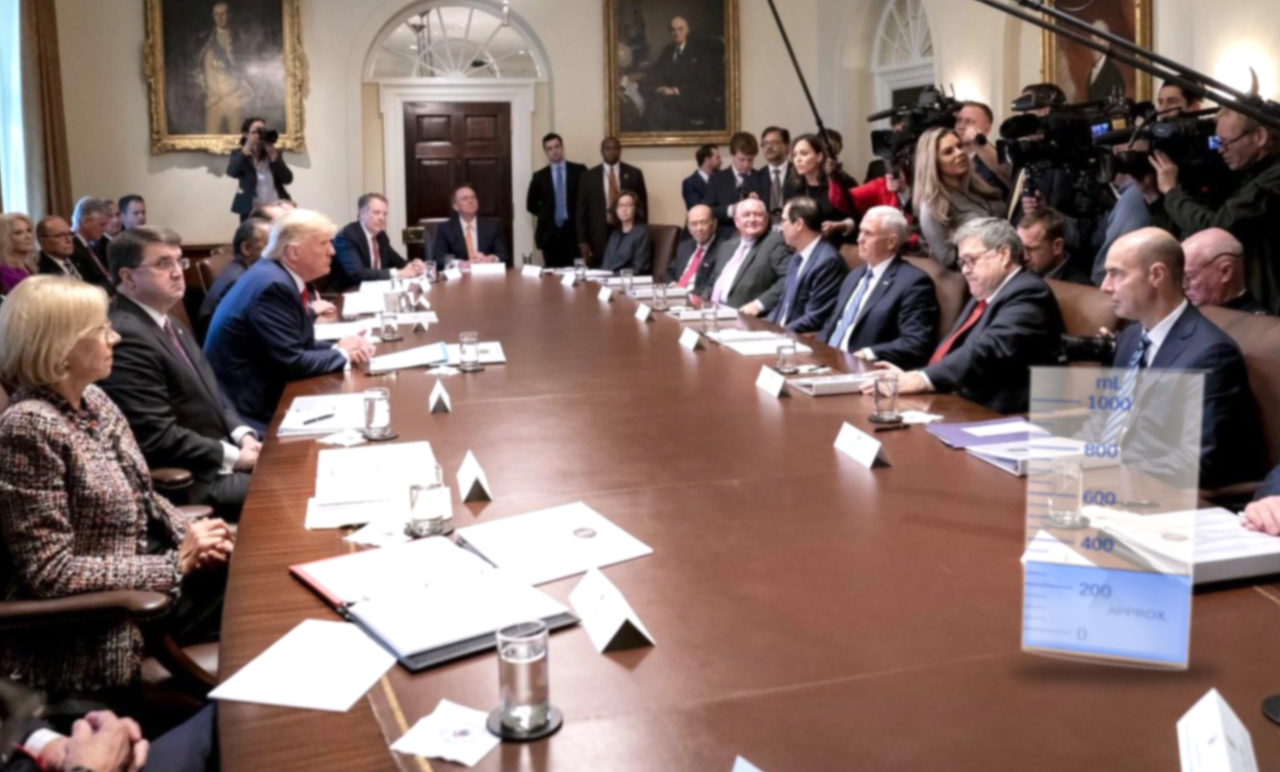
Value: 300 mL
